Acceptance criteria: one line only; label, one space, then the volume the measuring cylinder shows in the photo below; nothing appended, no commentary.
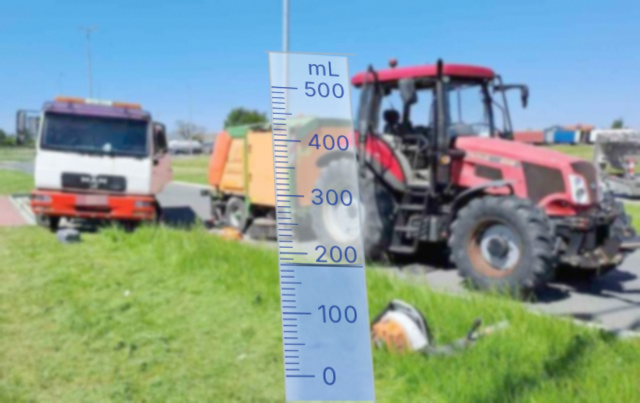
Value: 180 mL
